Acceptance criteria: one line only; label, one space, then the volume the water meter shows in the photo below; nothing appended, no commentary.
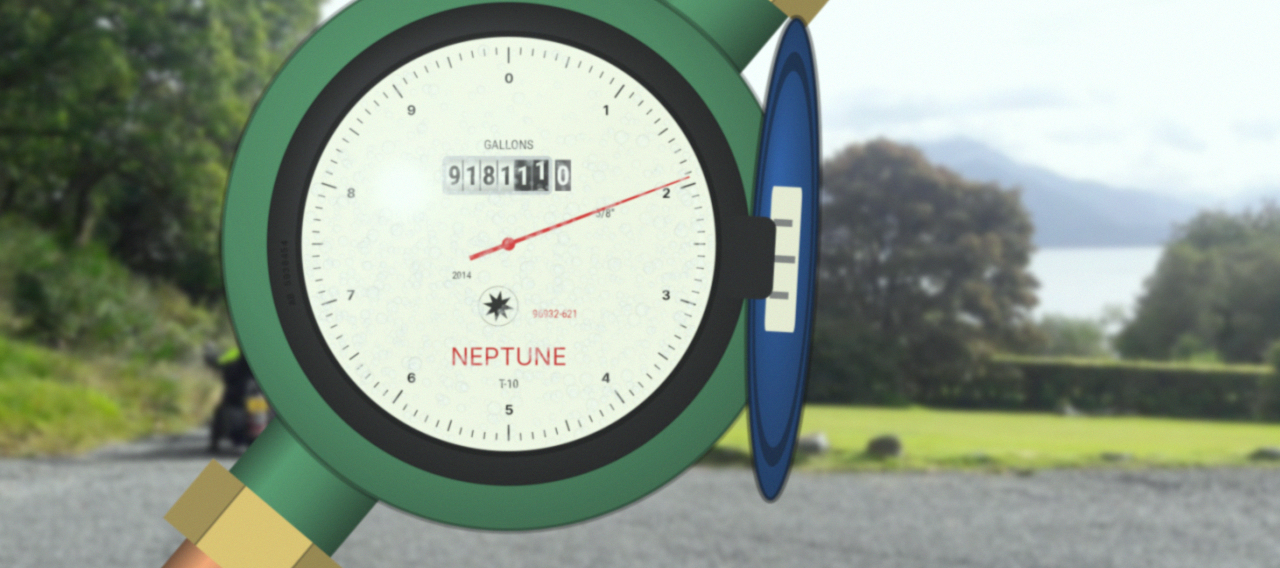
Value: 9181111.9 gal
